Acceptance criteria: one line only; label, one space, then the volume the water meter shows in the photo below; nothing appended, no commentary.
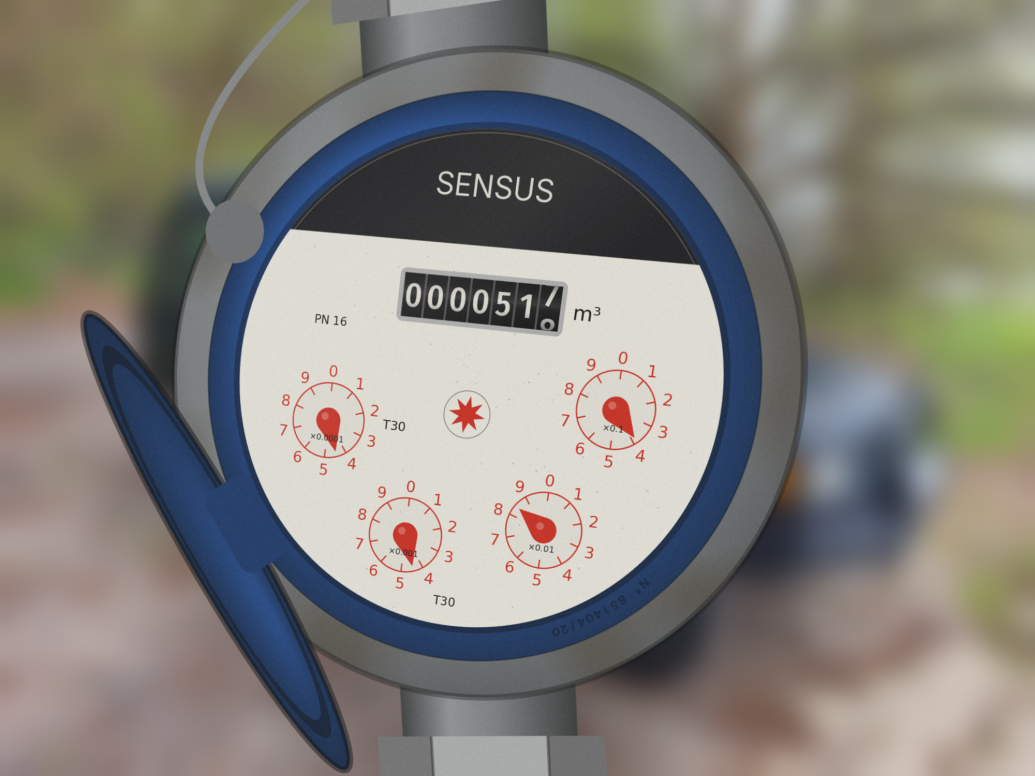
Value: 517.3844 m³
